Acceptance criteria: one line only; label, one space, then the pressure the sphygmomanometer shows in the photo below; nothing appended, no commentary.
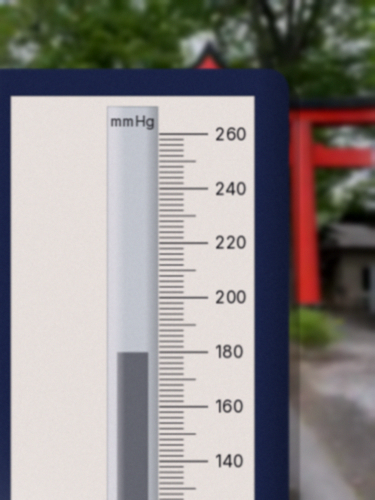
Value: 180 mmHg
